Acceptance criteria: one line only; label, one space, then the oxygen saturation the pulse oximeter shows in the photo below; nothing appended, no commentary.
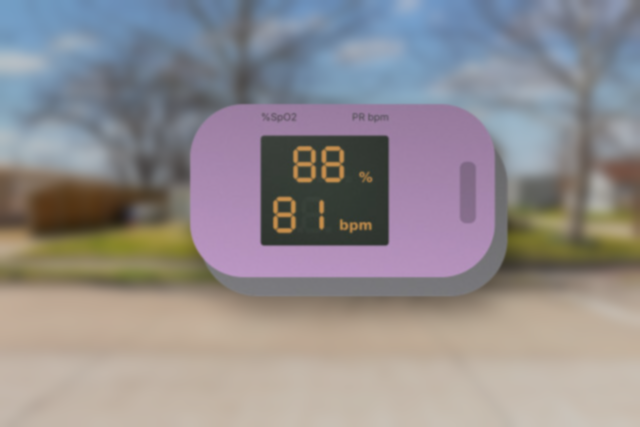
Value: 88 %
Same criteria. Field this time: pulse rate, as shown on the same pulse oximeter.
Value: 81 bpm
